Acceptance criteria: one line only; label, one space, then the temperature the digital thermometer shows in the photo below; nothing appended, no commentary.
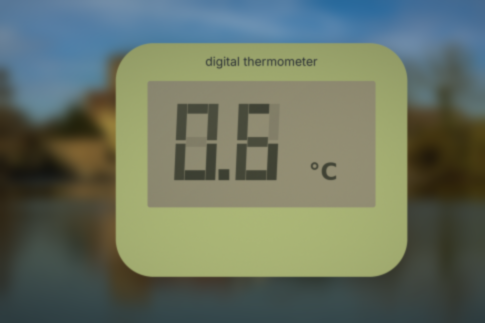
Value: 0.6 °C
